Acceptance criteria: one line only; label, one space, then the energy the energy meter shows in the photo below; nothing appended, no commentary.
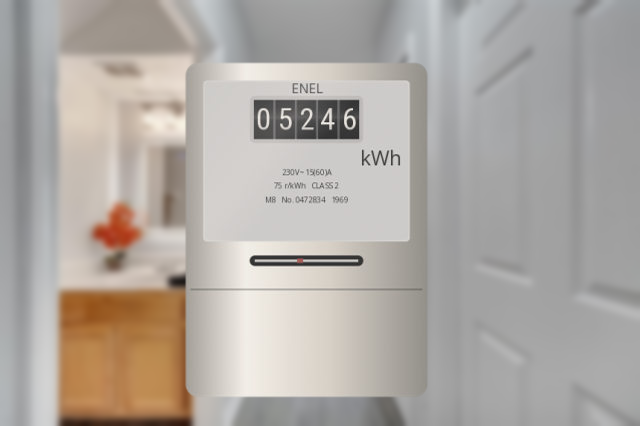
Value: 5246 kWh
